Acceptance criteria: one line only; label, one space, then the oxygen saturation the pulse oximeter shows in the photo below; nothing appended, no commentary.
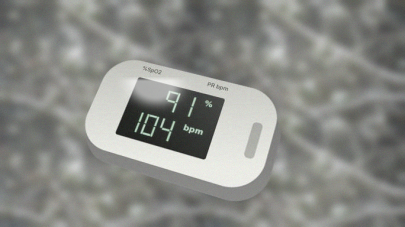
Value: 91 %
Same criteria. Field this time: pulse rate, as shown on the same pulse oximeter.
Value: 104 bpm
